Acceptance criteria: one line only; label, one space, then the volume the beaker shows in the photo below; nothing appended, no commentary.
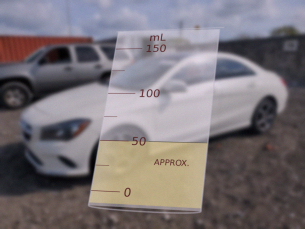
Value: 50 mL
